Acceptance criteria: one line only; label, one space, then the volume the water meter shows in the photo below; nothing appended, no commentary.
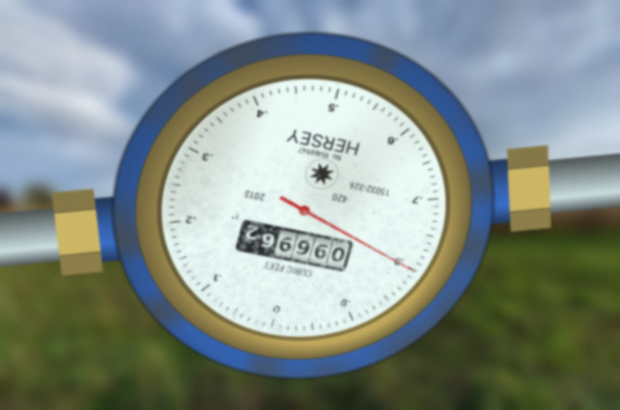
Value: 96961.80 ft³
